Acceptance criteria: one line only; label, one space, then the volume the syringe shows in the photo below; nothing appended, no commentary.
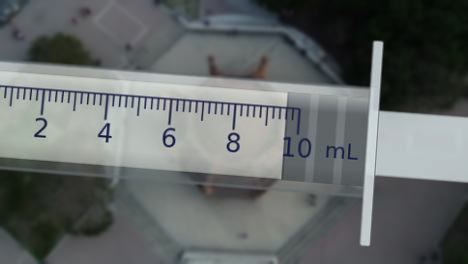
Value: 9.6 mL
